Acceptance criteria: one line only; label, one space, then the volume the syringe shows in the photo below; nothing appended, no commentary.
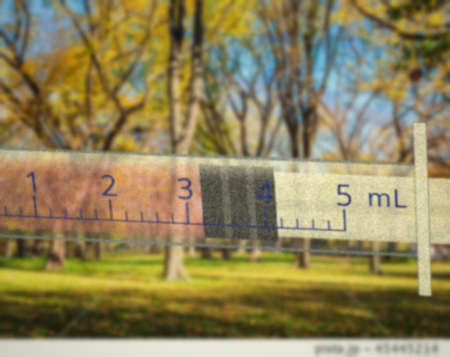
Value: 3.2 mL
